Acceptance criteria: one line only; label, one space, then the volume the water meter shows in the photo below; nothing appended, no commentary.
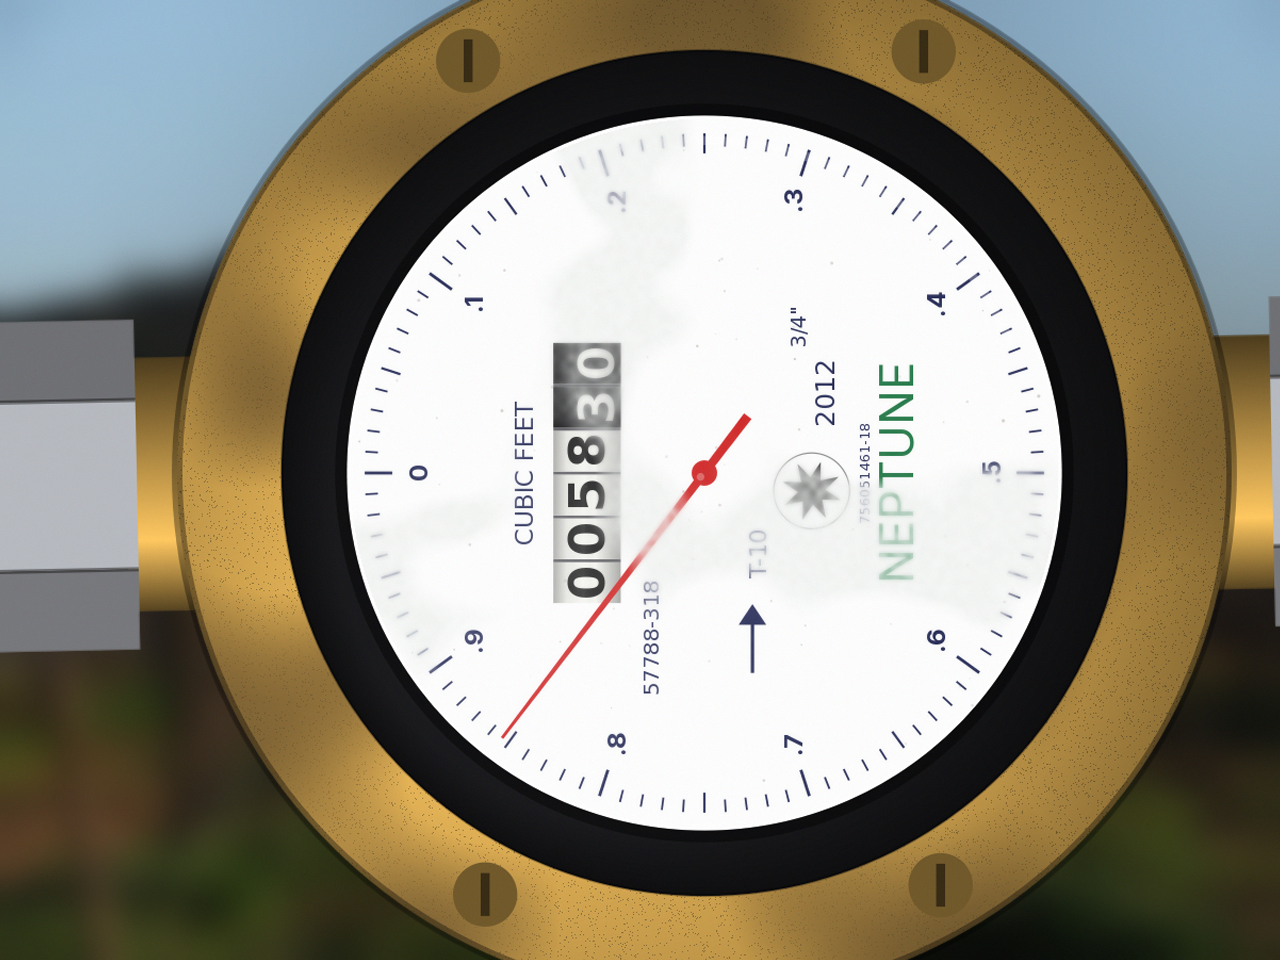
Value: 5829.85 ft³
